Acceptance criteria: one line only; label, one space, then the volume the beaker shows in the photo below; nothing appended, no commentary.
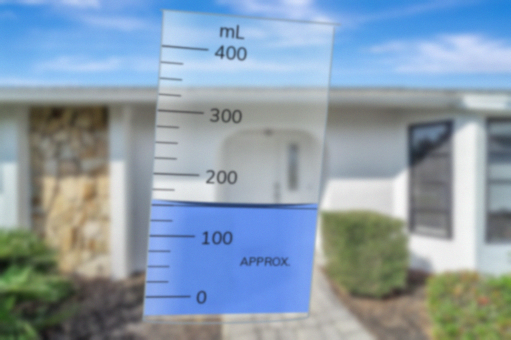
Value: 150 mL
